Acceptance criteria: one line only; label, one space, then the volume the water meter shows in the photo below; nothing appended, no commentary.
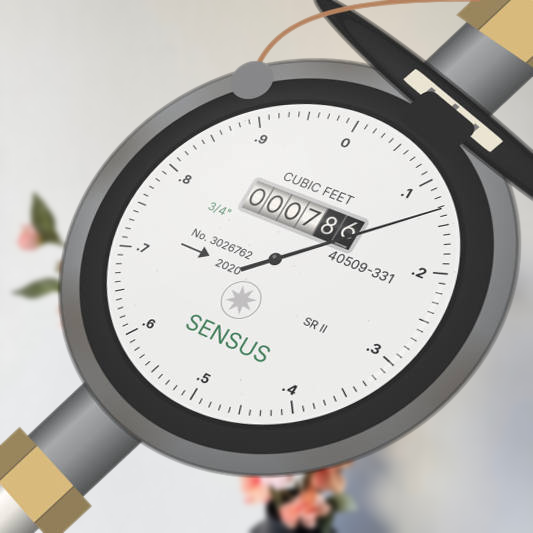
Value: 786.13 ft³
